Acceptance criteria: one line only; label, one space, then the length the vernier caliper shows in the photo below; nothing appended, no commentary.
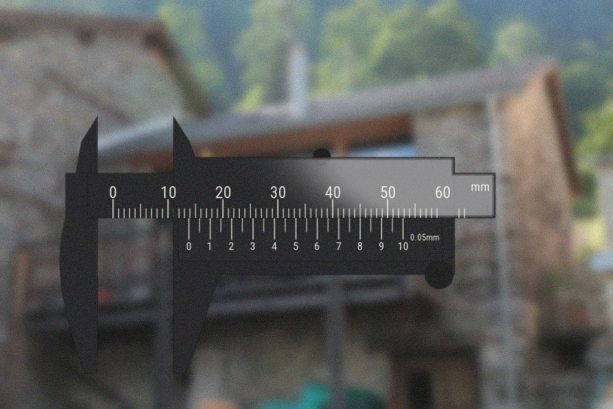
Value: 13.8 mm
